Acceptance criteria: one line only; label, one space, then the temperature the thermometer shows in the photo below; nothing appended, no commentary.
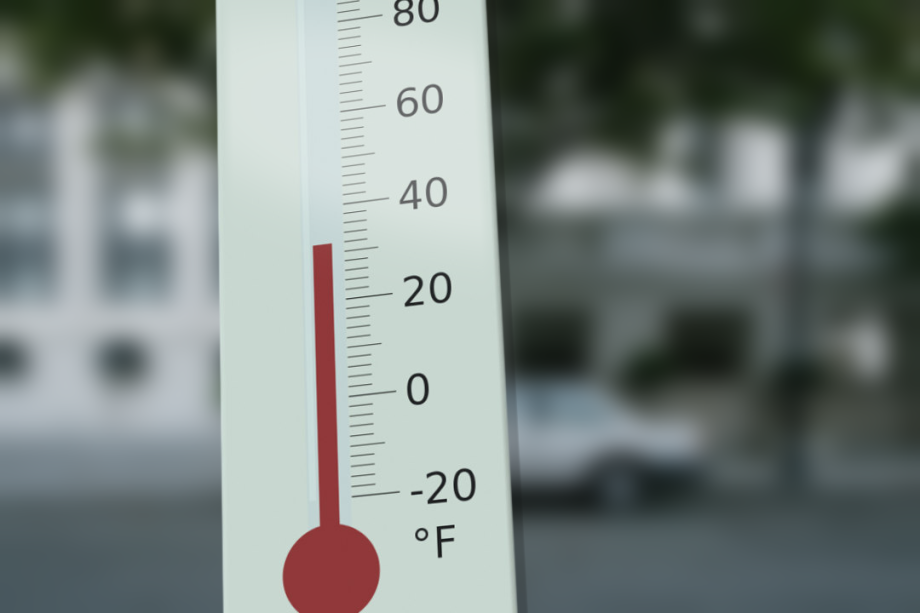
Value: 32 °F
